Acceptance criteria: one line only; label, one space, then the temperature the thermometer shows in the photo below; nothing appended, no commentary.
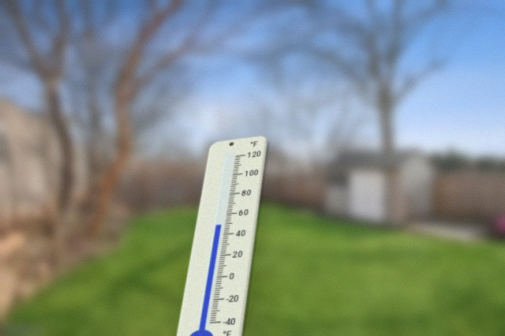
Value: 50 °F
